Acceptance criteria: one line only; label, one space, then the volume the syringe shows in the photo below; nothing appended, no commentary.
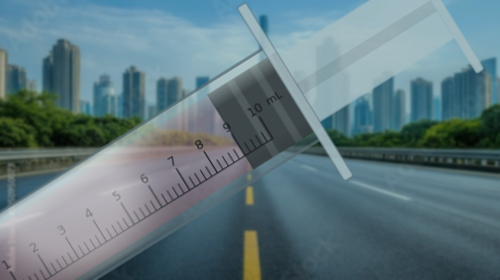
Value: 9 mL
